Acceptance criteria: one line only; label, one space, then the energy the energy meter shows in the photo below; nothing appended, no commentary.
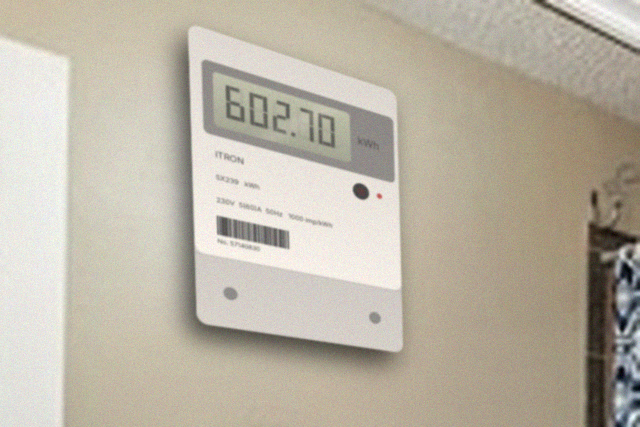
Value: 602.70 kWh
